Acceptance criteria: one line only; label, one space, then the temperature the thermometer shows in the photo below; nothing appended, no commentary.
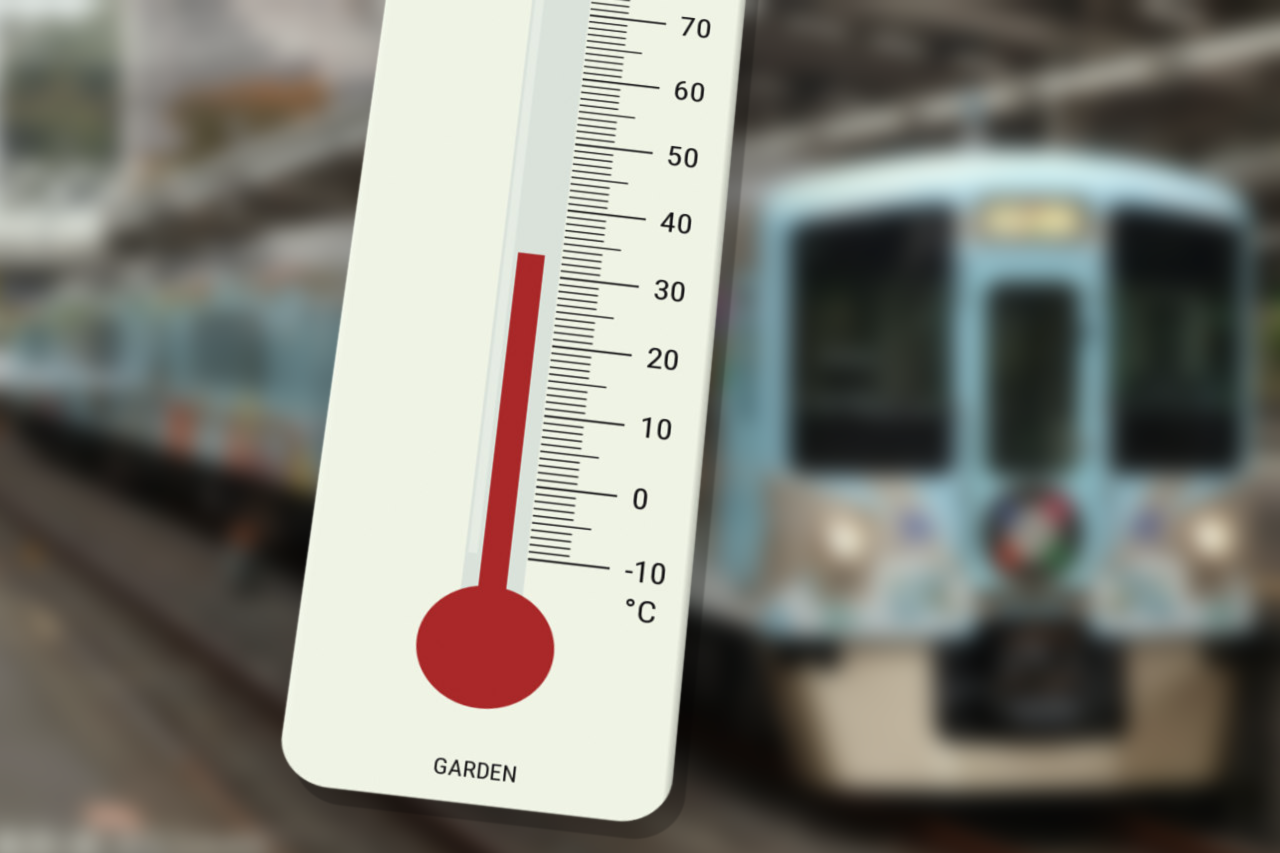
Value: 33 °C
